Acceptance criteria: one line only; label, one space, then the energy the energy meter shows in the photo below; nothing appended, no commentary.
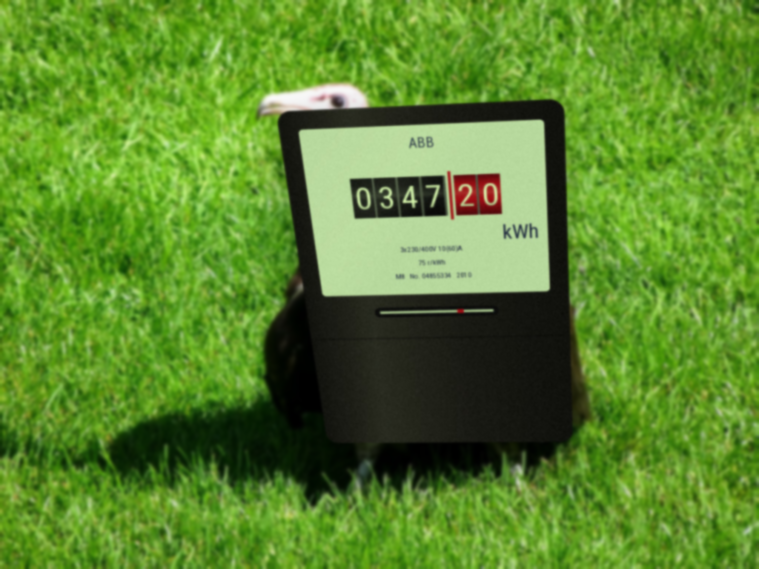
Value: 347.20 kWh
